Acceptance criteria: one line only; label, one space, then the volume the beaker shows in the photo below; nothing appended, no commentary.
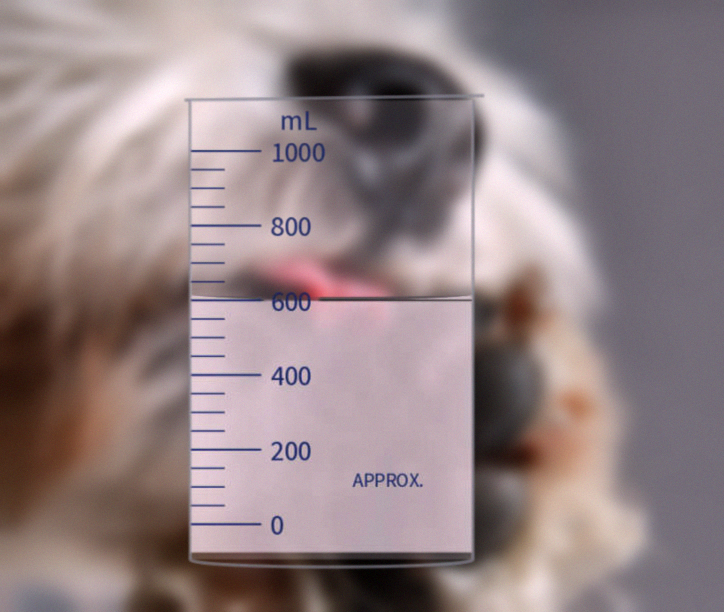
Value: 600 mL
